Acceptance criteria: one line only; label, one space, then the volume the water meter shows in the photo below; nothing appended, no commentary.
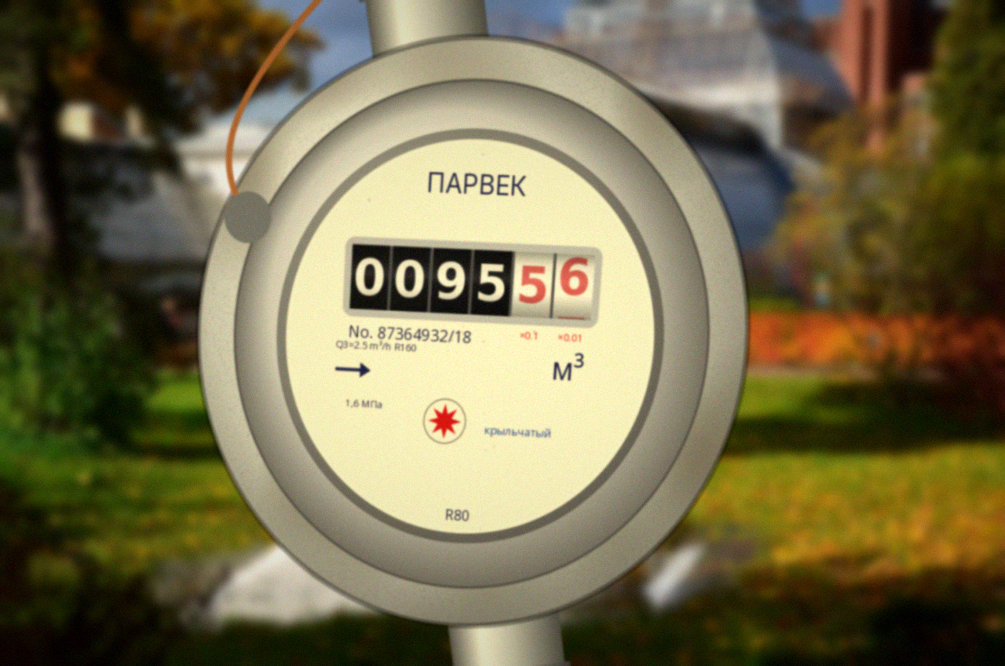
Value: 95.56 m³
